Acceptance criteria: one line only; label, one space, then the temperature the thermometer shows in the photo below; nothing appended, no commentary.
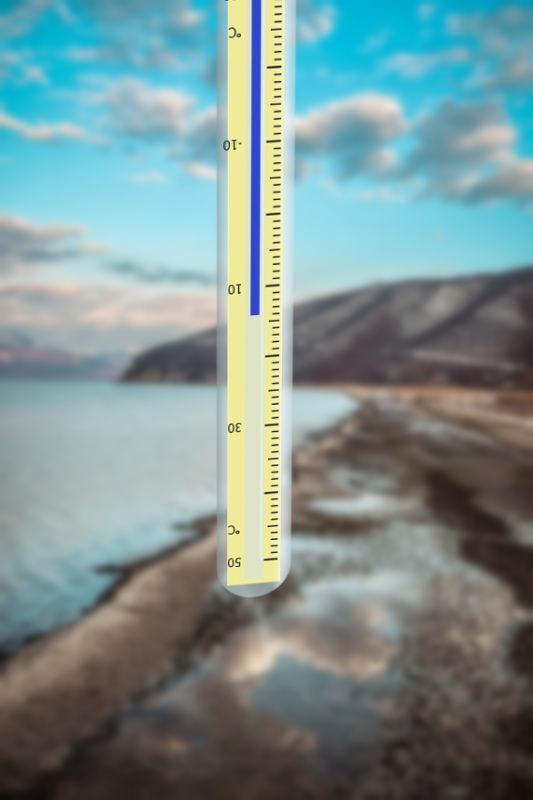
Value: 14 °C
